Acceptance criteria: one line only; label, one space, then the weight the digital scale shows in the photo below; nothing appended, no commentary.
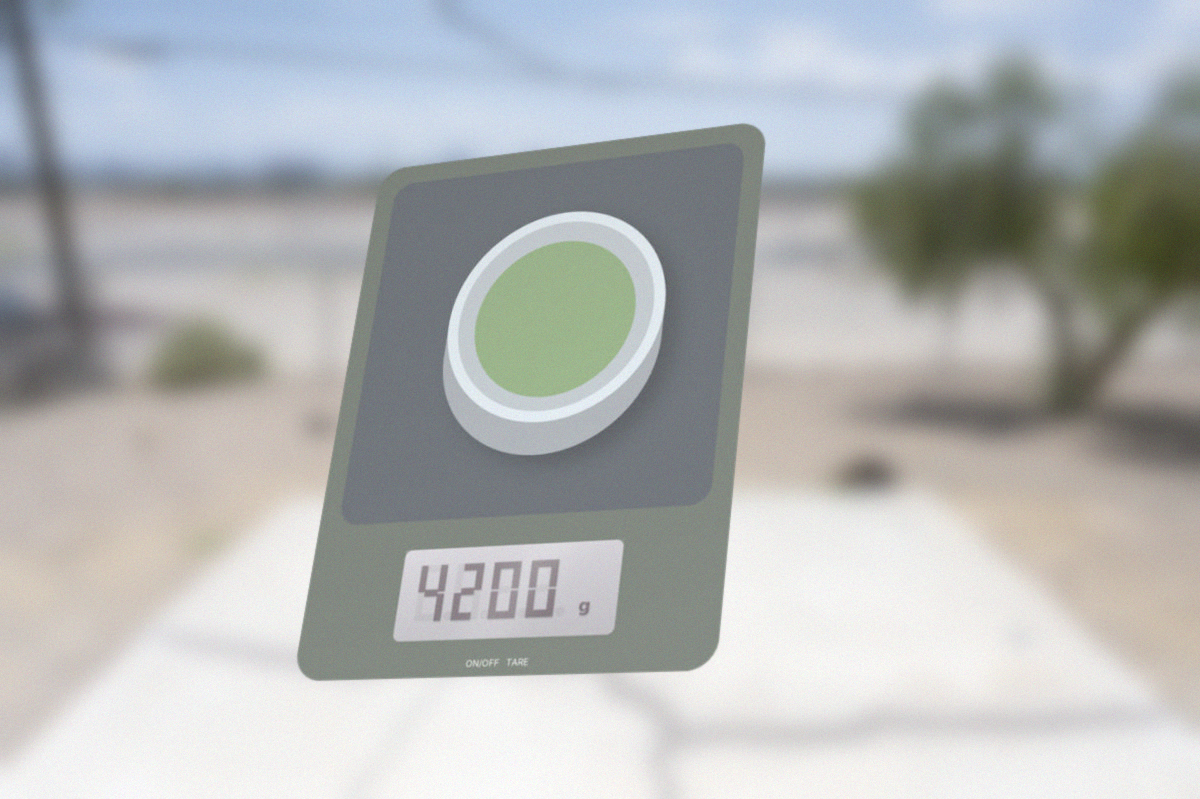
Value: 4200 g
